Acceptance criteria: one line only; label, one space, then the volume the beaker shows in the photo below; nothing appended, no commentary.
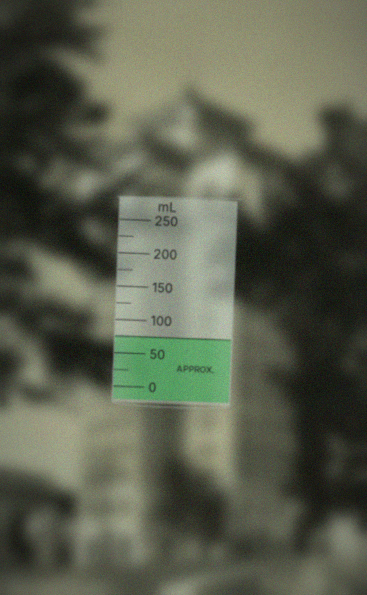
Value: 75 mL
